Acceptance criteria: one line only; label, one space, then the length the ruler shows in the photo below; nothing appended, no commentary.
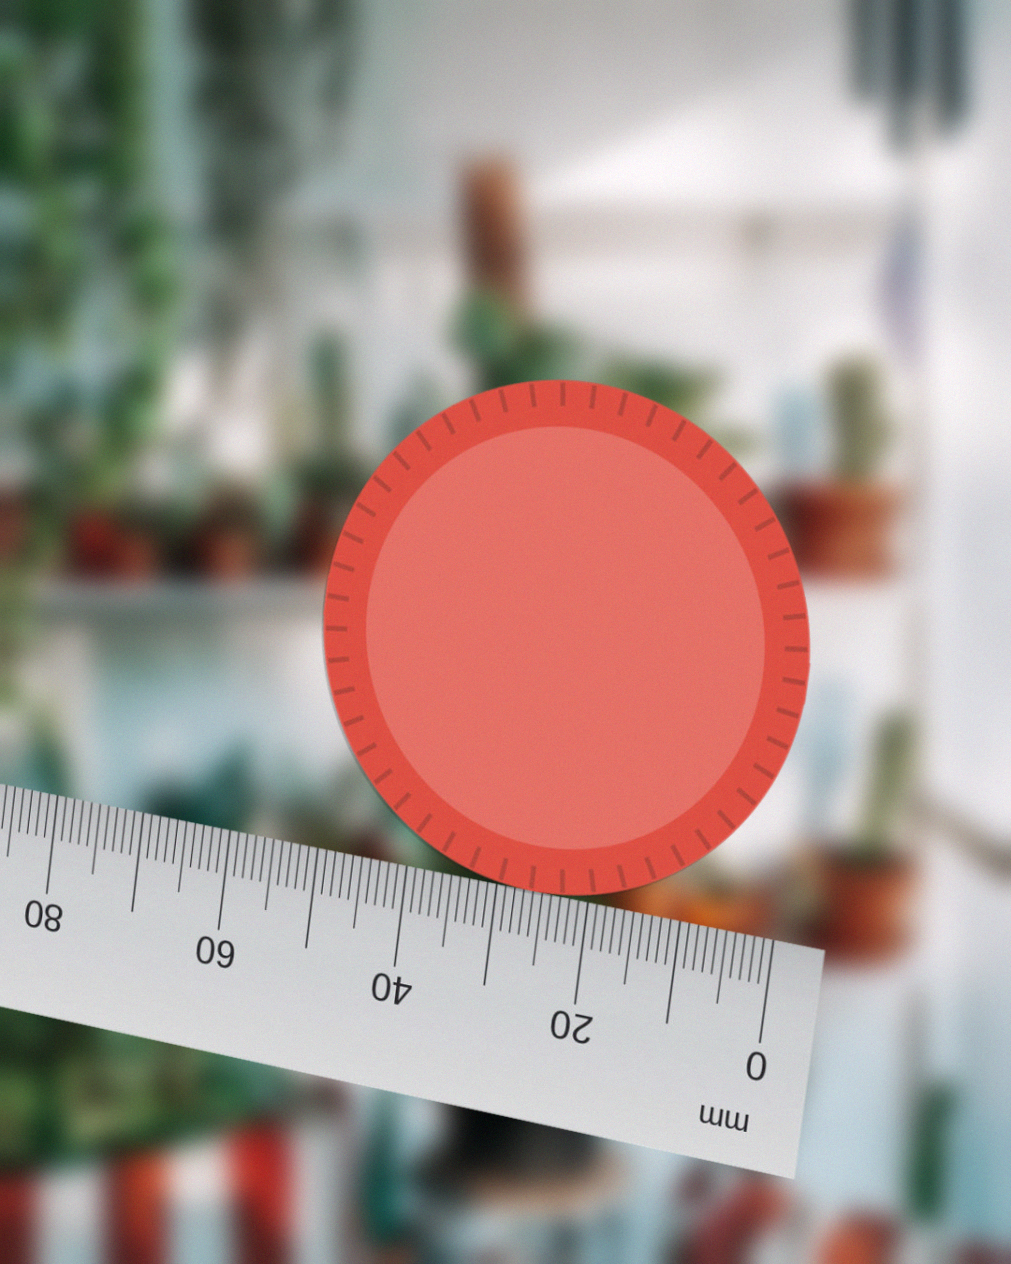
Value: 52.5 mm
